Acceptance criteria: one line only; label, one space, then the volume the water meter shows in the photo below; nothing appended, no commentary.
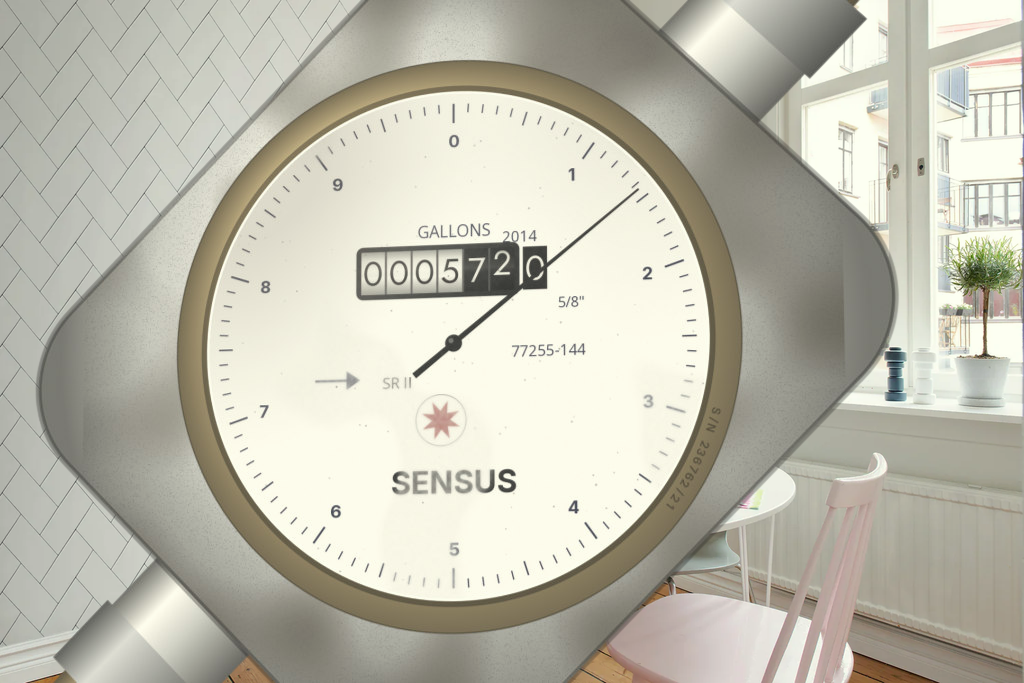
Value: 5721.4 gal
